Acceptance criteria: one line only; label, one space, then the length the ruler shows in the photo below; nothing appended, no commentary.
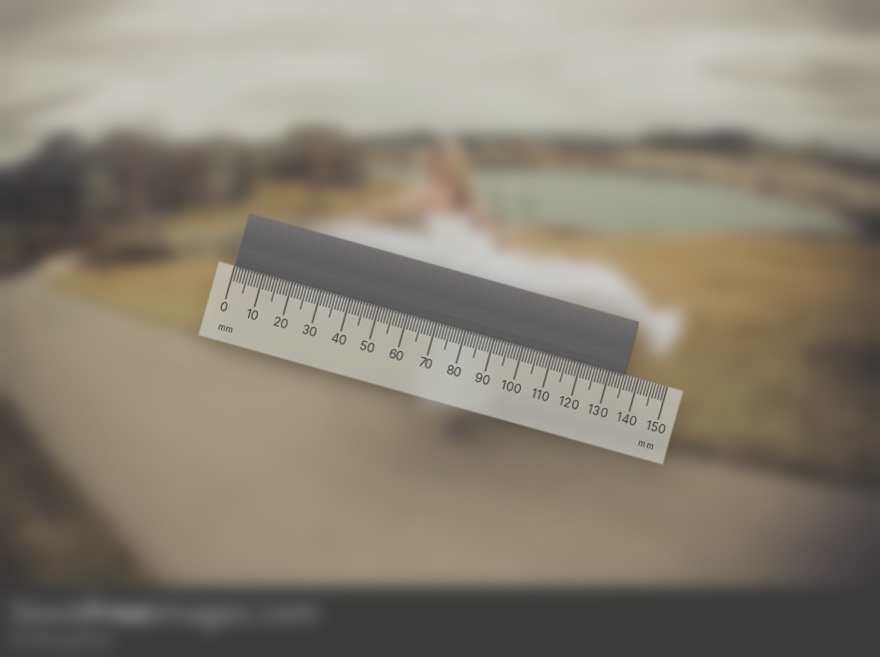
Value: 135 mm
